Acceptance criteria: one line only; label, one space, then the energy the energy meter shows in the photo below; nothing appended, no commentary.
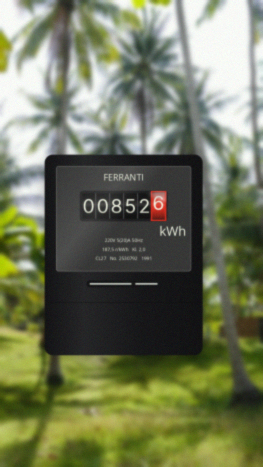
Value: 852.6 kWh
